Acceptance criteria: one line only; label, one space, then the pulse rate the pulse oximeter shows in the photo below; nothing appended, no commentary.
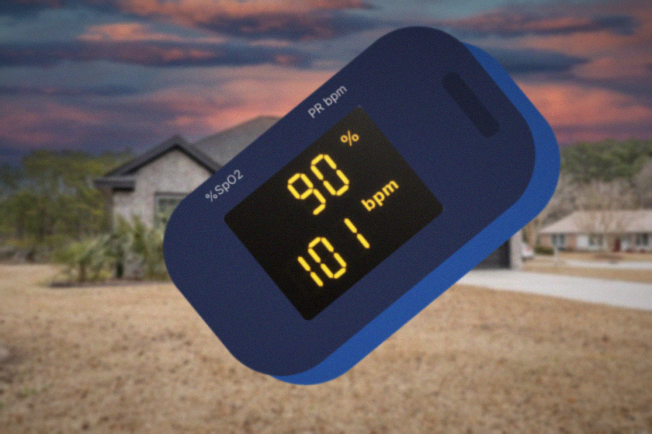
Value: 101 bpm
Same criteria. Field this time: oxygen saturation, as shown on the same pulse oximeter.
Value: 90 %
